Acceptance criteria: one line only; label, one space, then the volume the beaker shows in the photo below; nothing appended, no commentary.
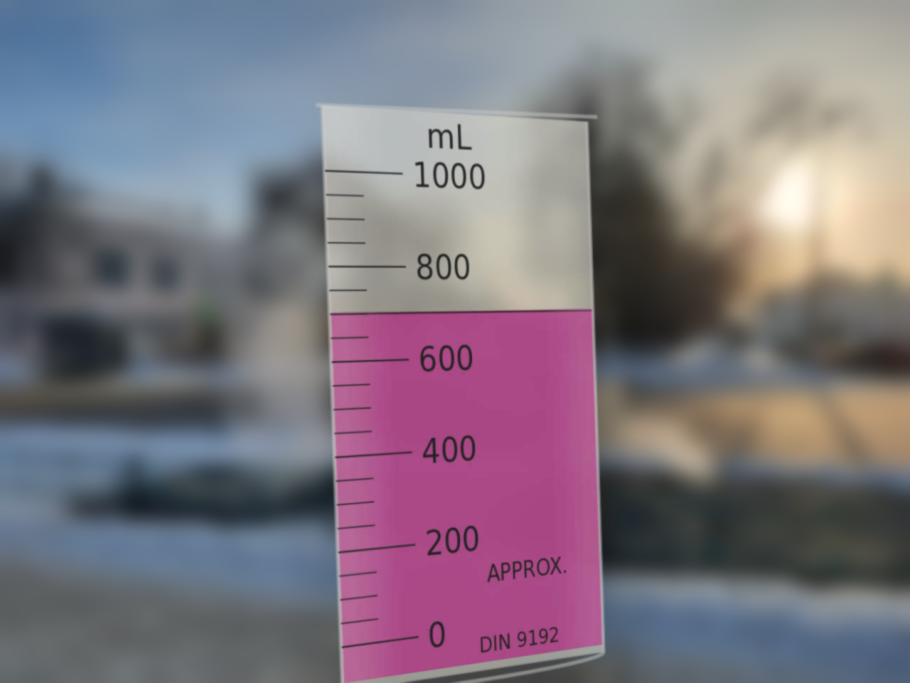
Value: 700 mL
